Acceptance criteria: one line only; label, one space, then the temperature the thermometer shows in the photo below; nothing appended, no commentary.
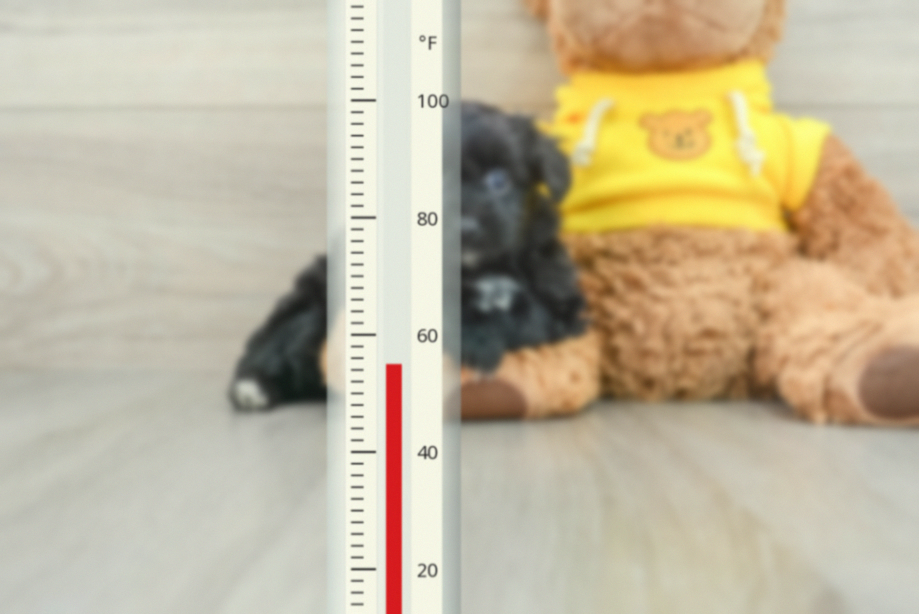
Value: 55 °F
